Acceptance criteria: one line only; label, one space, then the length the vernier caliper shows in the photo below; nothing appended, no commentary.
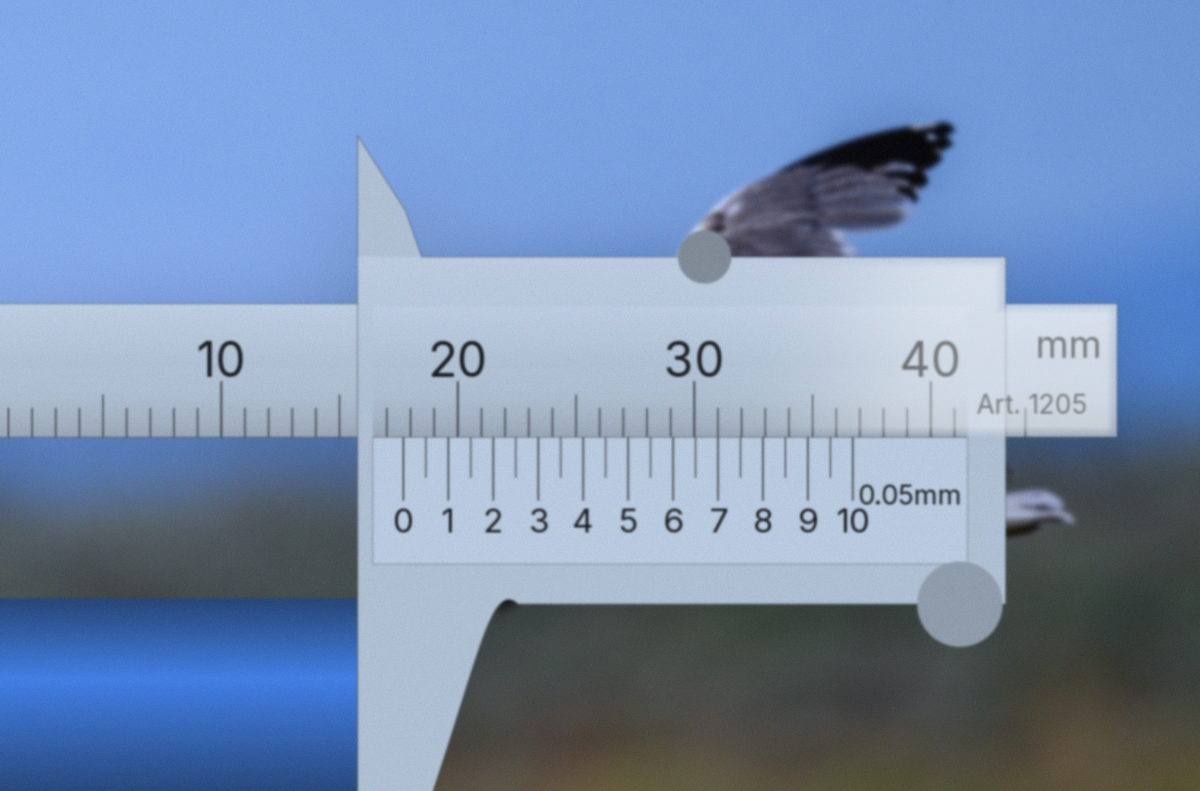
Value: 17.7 mm
